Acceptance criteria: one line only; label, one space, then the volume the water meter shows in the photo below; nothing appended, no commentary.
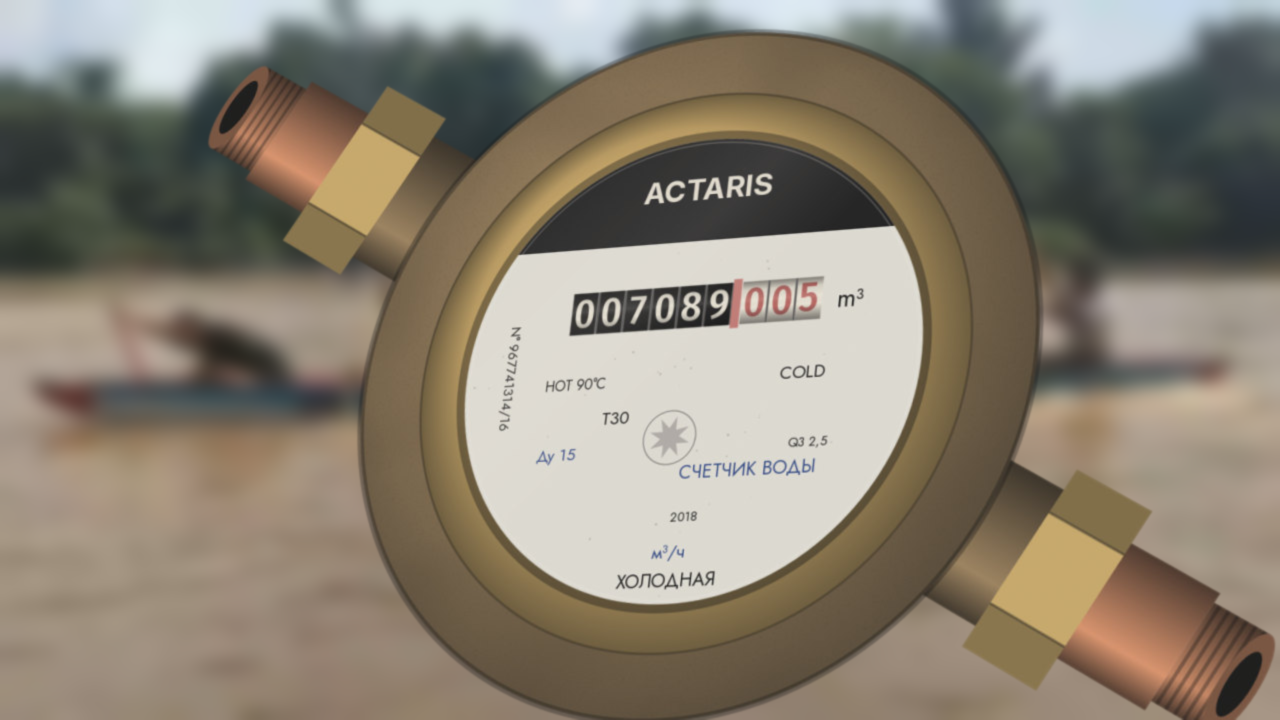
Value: 7089.005 m³
